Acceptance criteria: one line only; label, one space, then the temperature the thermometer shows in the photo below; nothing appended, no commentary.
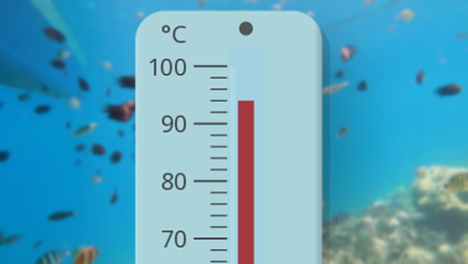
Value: 94 °C
